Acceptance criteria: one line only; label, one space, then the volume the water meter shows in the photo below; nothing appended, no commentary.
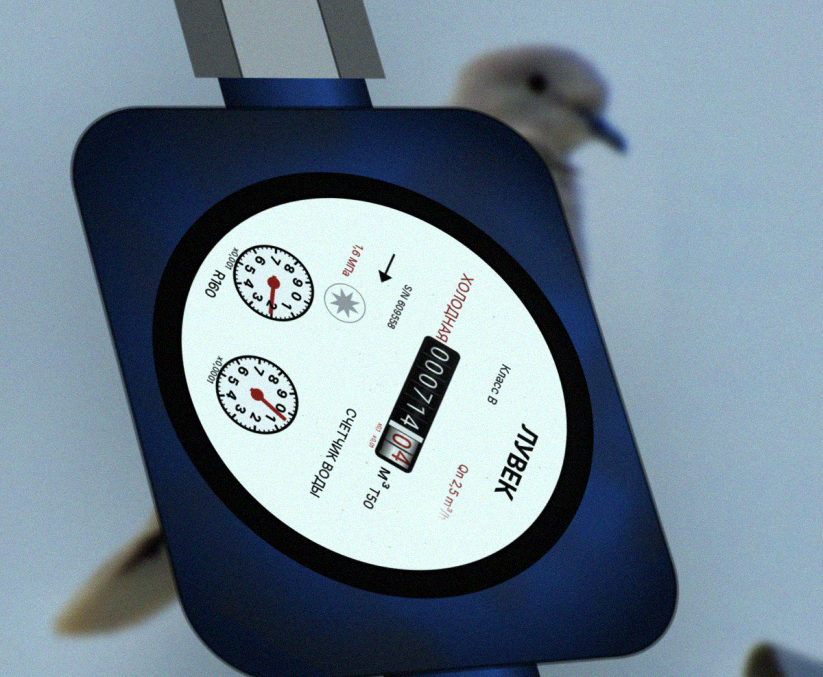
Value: 714.0420 m³
